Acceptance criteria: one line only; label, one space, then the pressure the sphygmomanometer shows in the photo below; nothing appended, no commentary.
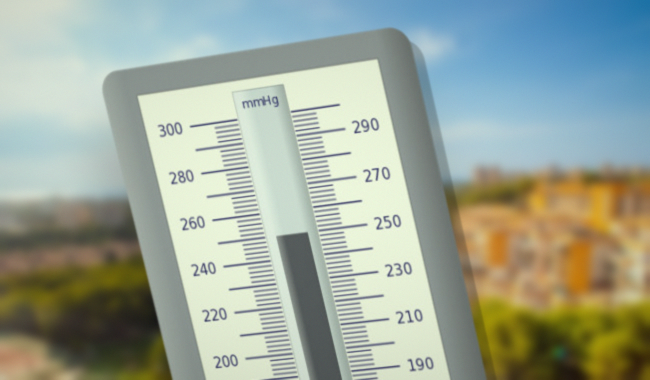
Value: 250 mmHg
